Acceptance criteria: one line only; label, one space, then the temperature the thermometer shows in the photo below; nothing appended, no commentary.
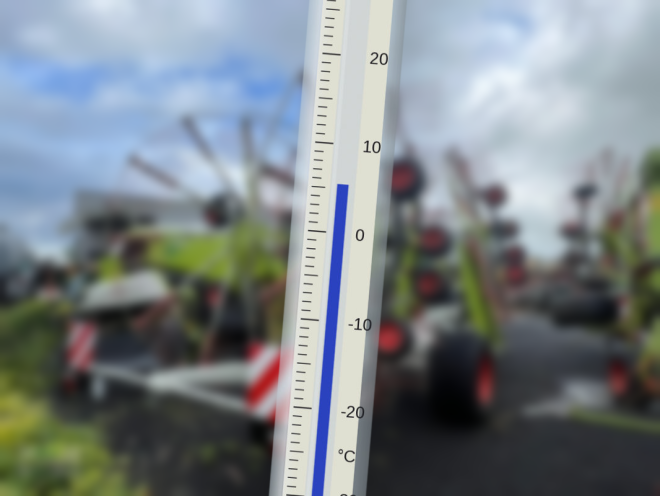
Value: 5.5 °C
